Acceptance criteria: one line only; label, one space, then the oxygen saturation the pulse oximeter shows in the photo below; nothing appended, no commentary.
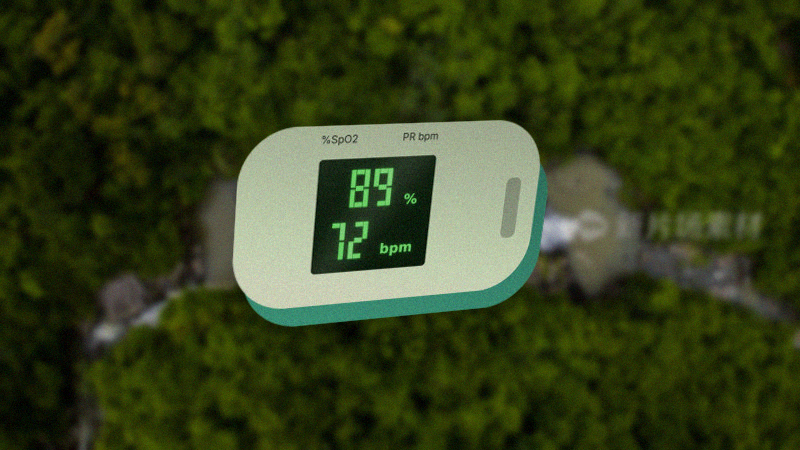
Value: 89 %
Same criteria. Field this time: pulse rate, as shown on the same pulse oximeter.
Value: 72 bpm
